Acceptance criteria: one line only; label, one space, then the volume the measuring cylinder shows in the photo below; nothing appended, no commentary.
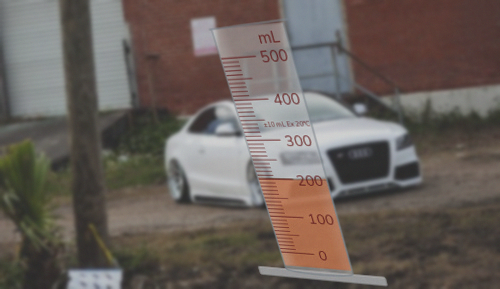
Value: 200 mL
